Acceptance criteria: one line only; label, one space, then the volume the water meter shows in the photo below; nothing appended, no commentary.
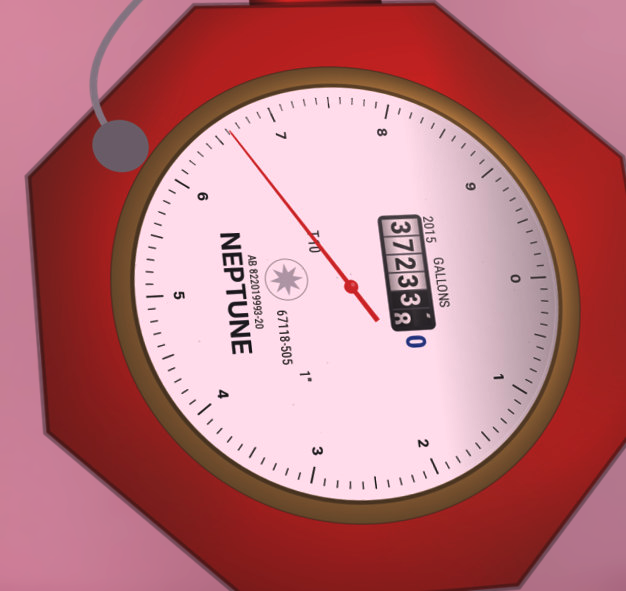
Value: 3723376.6 gal
